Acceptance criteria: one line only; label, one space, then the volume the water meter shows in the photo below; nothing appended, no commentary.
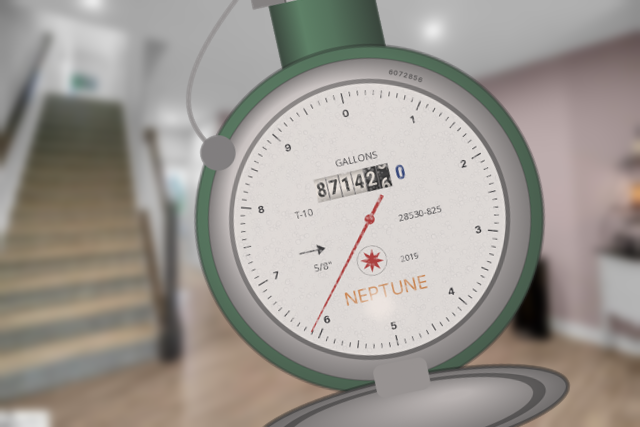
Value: 8714256.1 gal
